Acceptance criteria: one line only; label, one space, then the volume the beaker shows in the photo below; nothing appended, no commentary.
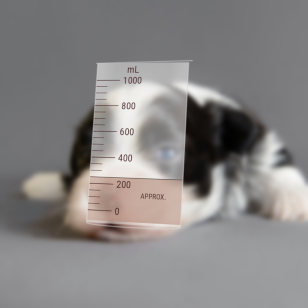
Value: 250 mL
